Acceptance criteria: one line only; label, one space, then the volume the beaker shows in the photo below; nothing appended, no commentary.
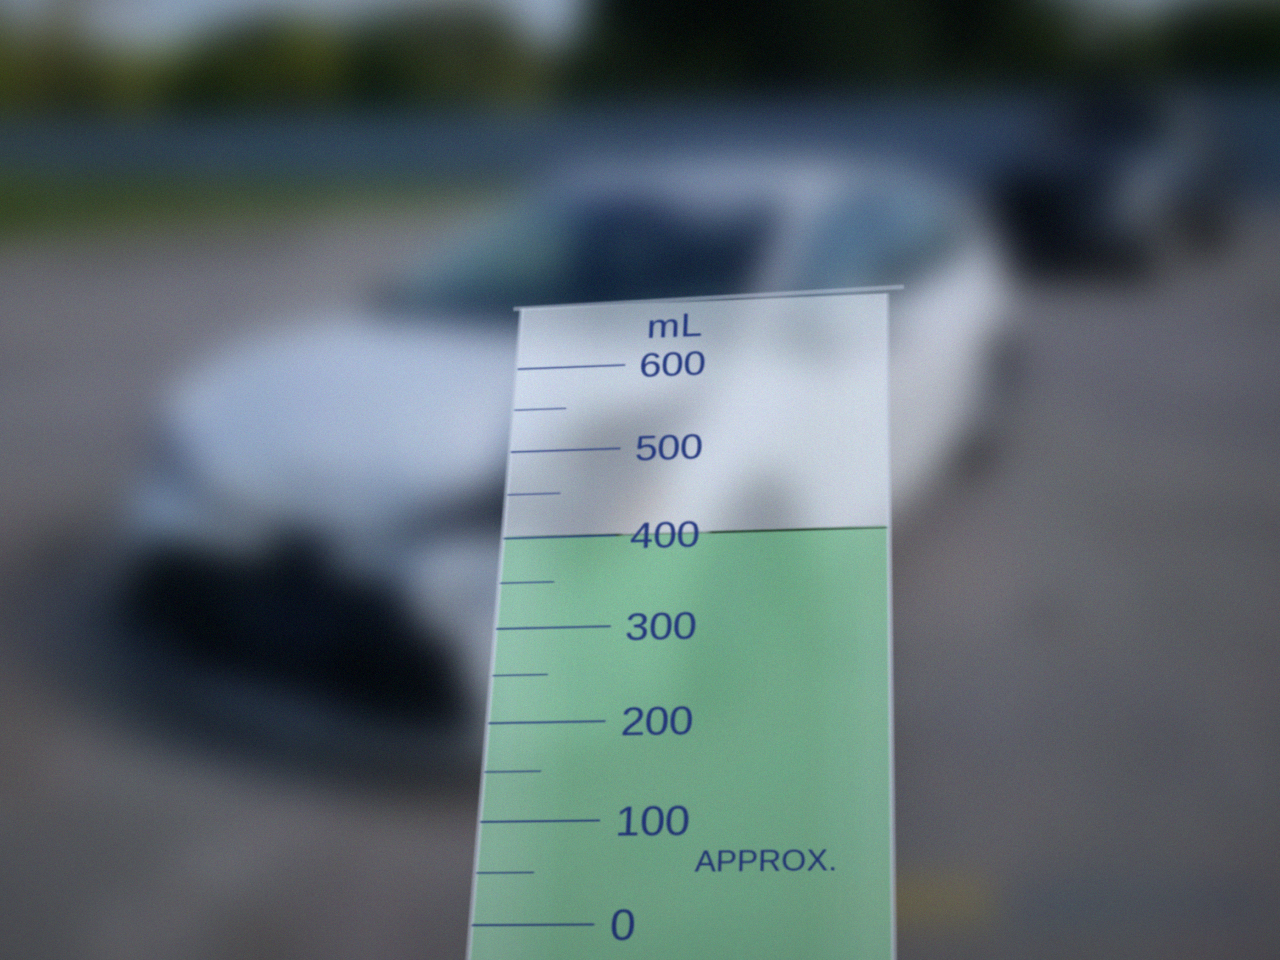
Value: 400 mL
